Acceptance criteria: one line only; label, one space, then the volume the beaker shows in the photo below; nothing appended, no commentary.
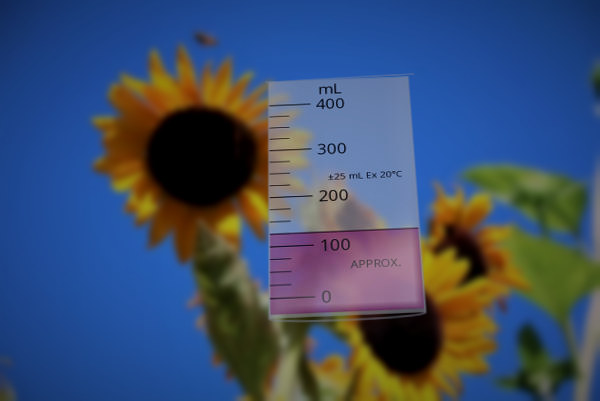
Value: 125 mL
